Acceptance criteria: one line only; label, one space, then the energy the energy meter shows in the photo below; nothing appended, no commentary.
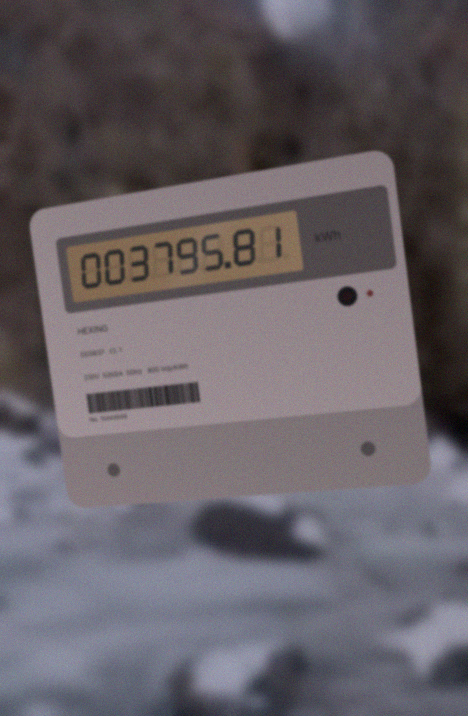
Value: 3795.81 kWh
